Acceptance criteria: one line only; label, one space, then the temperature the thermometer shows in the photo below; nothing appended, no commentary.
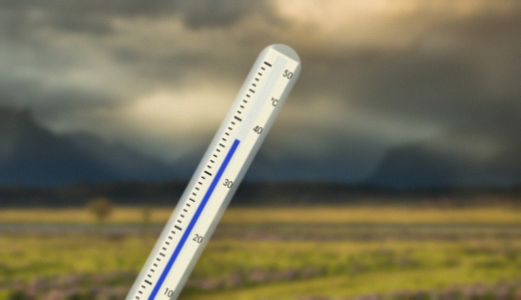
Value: 37 °C
